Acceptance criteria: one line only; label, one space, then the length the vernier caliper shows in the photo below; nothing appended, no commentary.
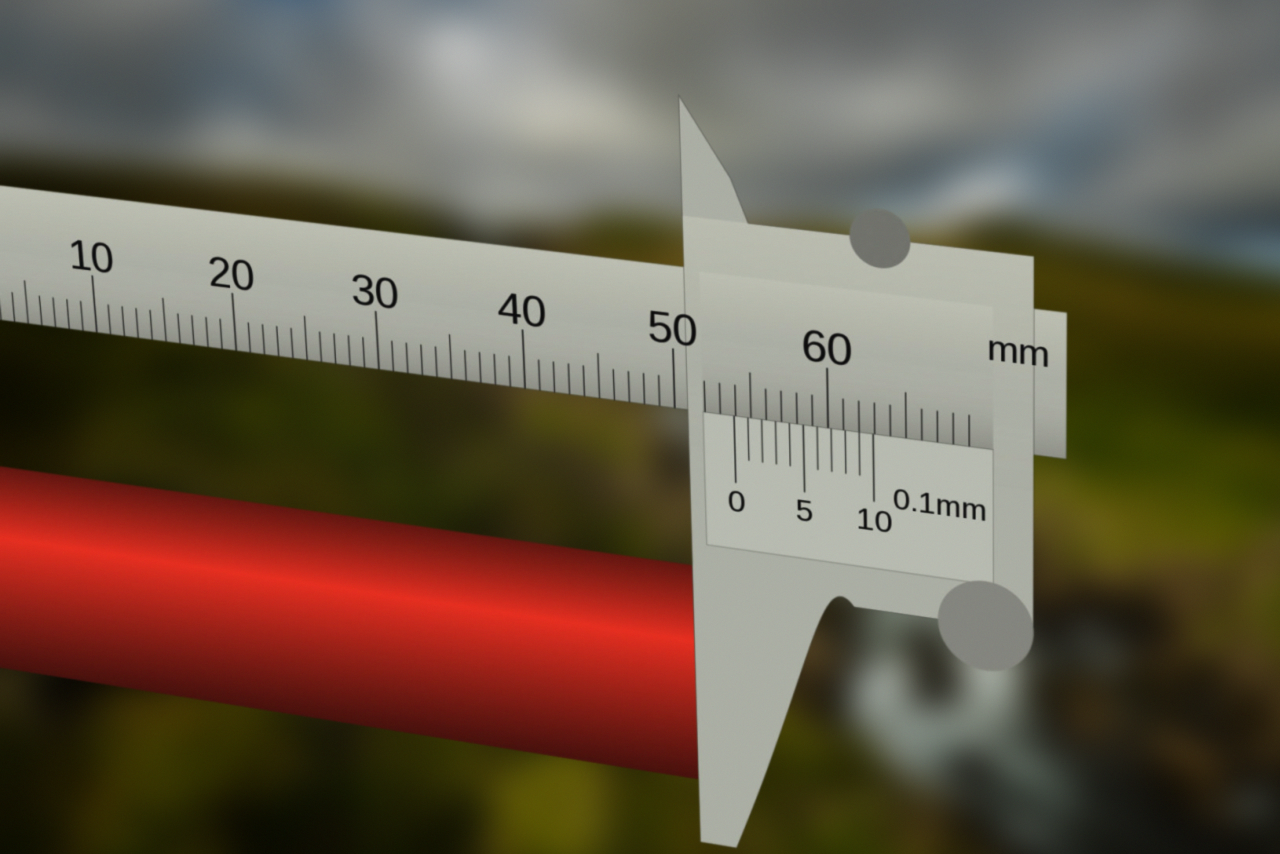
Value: 53.9 mm
